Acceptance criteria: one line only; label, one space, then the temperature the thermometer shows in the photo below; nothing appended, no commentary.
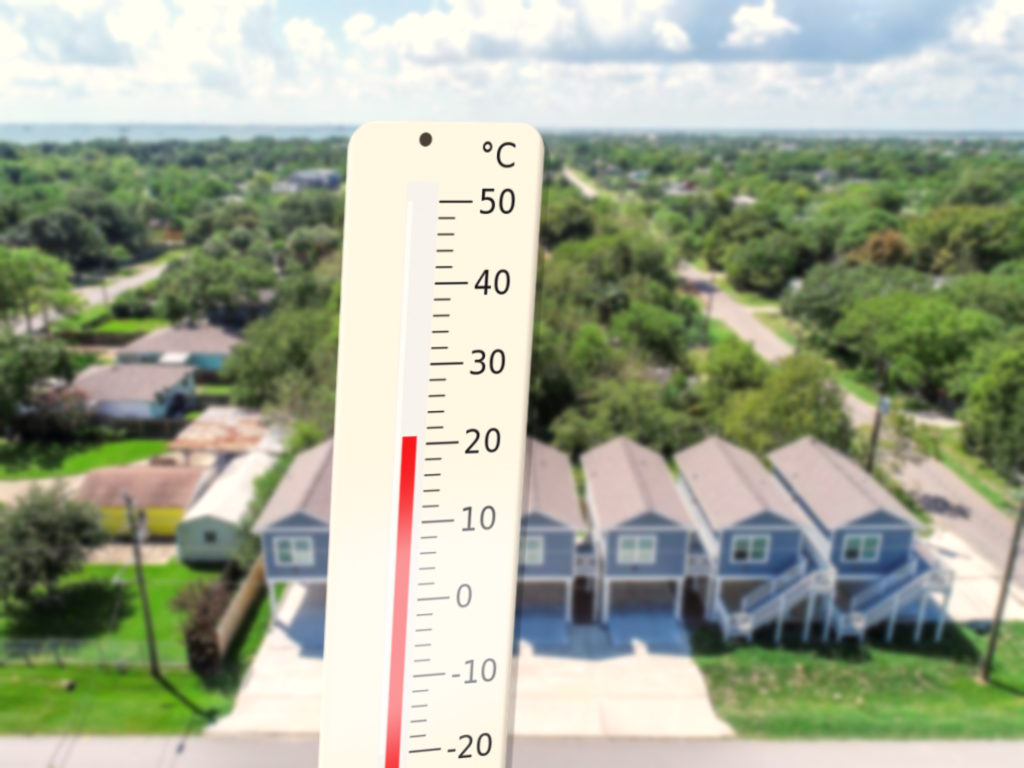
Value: 21 °C
